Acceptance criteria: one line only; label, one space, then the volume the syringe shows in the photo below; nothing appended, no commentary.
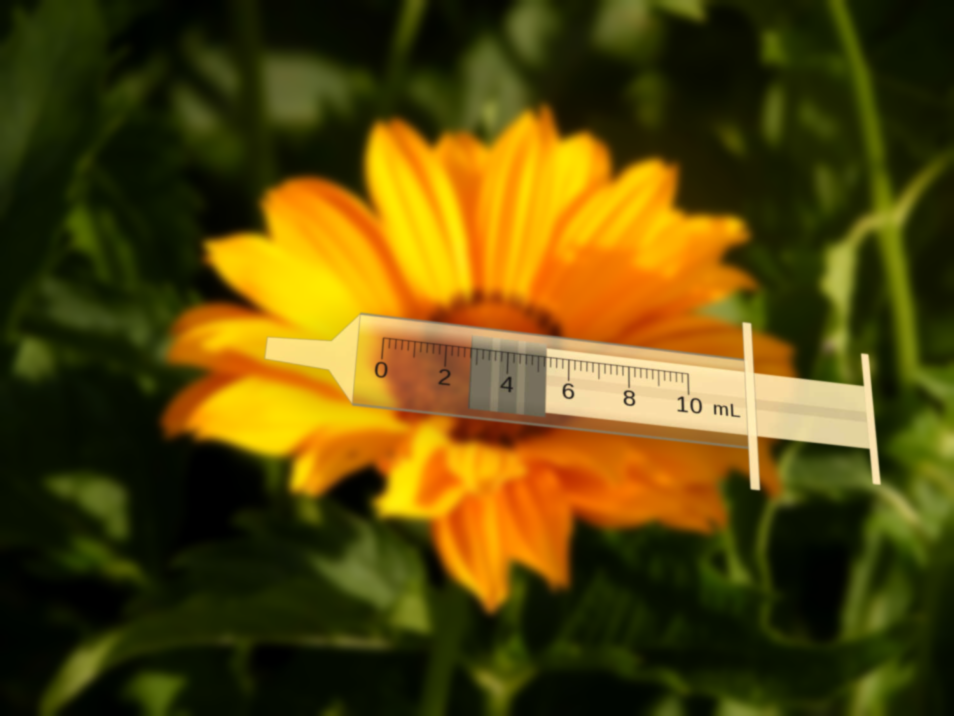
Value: 2.8 mL
